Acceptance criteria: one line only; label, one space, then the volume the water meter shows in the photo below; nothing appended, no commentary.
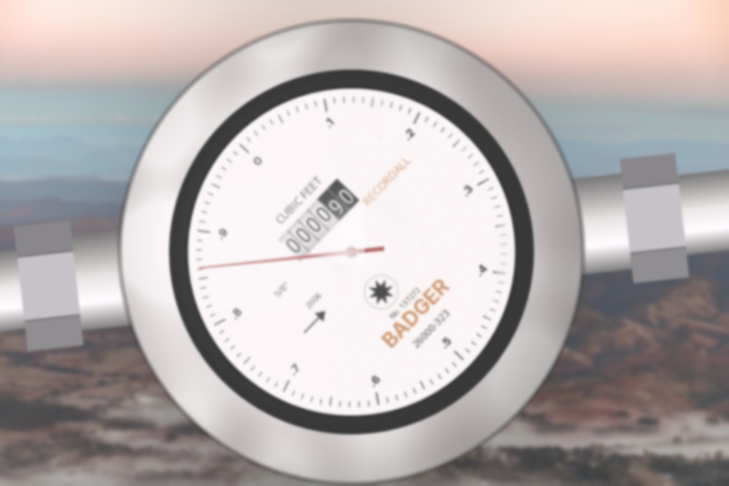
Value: 89.86 ft³
